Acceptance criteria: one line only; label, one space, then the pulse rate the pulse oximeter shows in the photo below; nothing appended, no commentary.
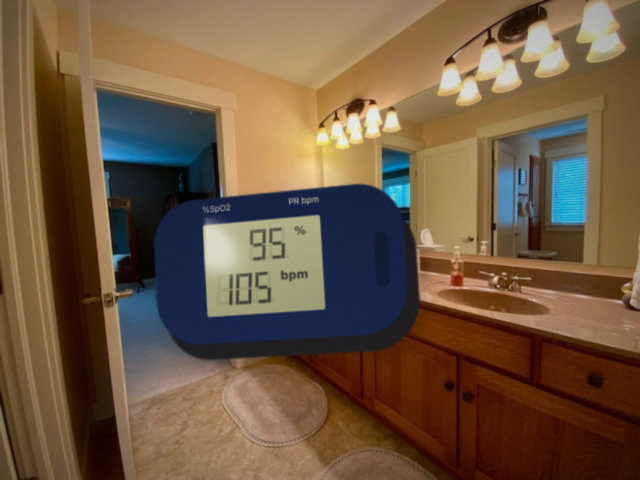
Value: 105 bpm
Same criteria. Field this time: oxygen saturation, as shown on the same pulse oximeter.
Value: 95 %
